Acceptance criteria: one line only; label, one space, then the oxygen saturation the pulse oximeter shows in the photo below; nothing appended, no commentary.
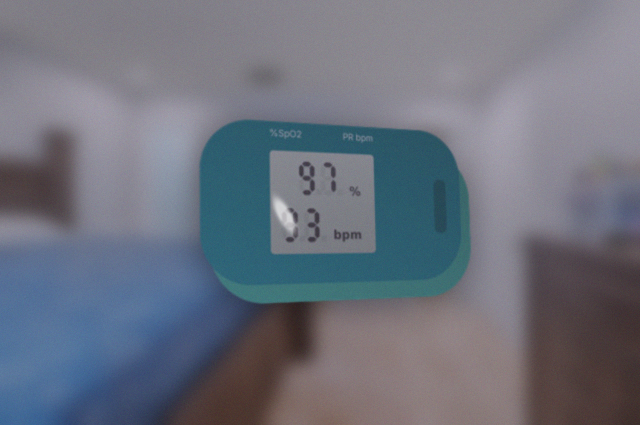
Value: 97 %
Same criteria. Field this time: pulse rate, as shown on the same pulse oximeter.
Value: 93 bpm
